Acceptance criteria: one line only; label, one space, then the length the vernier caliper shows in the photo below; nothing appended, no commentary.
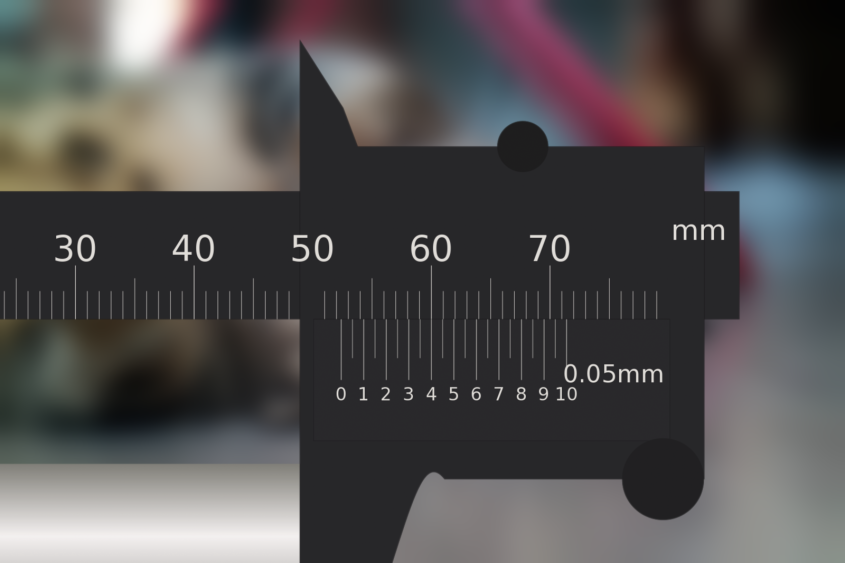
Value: 52.4 mm
